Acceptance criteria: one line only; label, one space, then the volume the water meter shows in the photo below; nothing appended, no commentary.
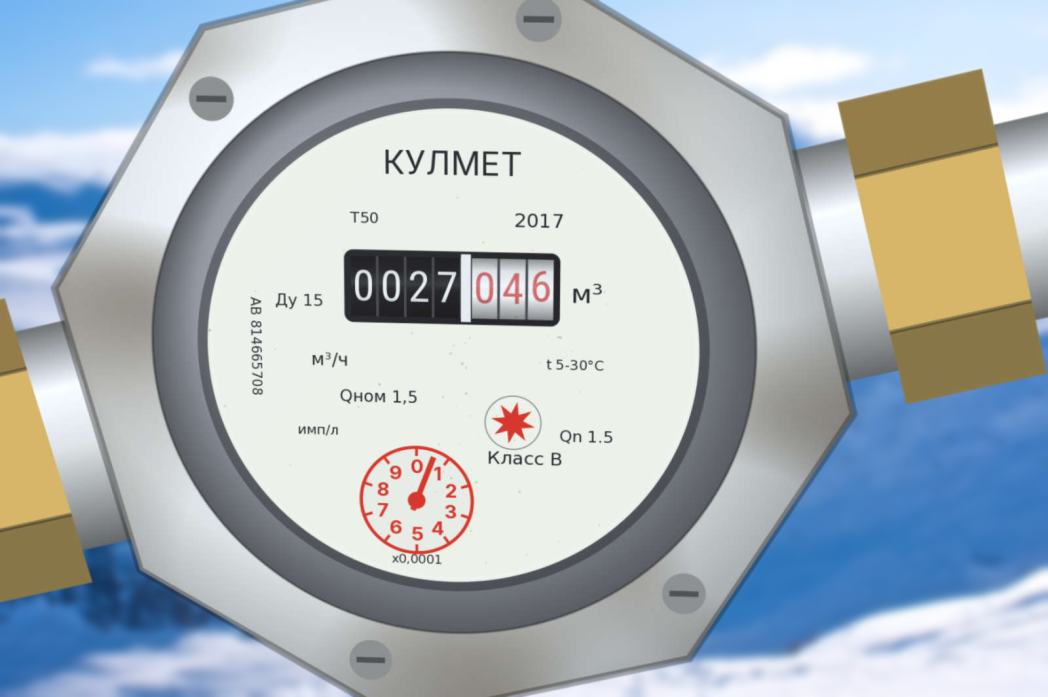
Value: 27.0460 m³
